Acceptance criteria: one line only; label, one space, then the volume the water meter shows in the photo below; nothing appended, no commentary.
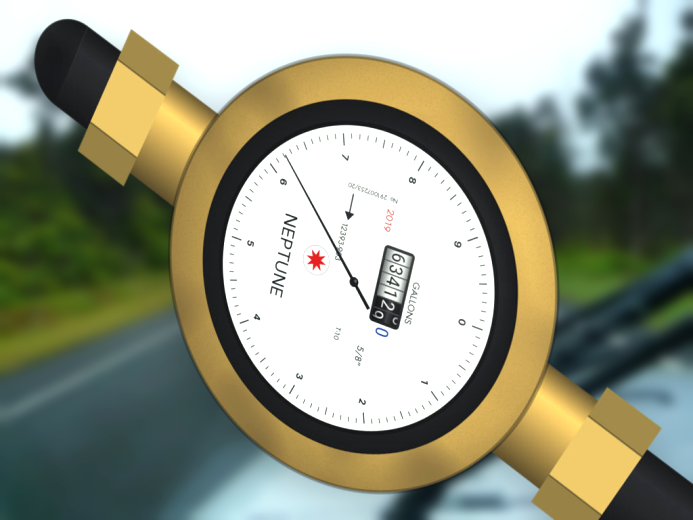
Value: 6341286.2 gal
